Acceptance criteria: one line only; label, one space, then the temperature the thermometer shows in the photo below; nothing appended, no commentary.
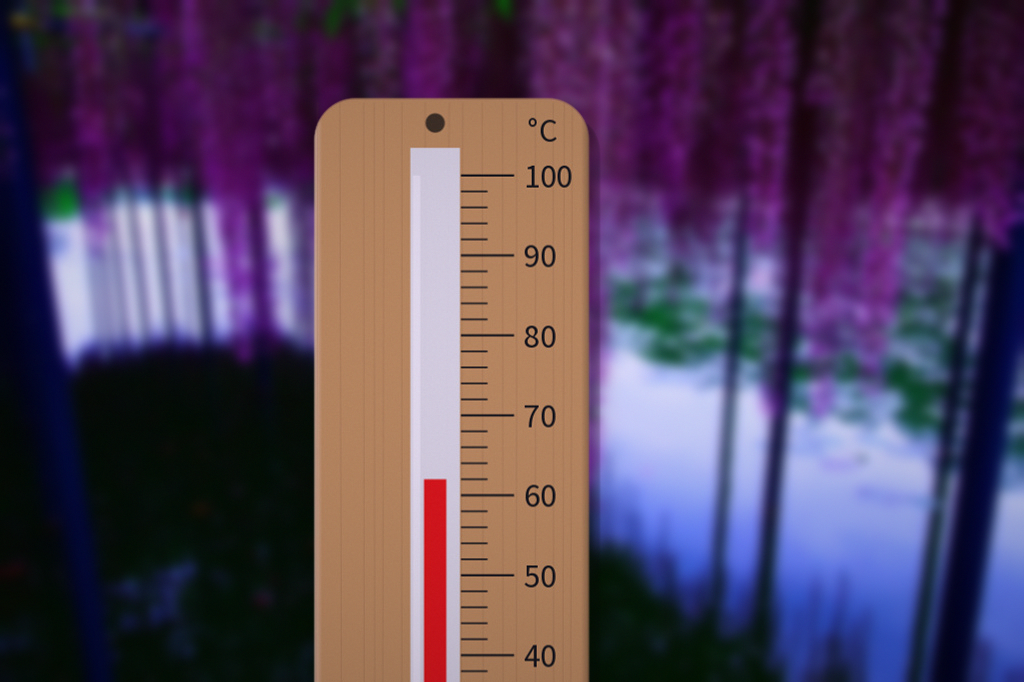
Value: 62 °C
